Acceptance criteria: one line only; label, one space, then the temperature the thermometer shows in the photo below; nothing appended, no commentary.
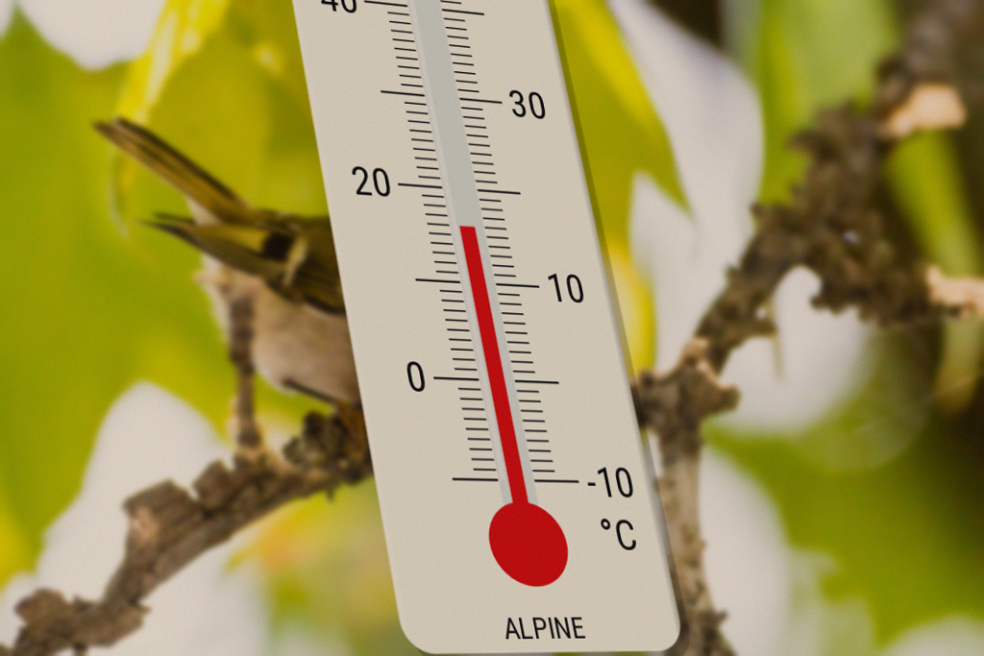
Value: 16 °C
